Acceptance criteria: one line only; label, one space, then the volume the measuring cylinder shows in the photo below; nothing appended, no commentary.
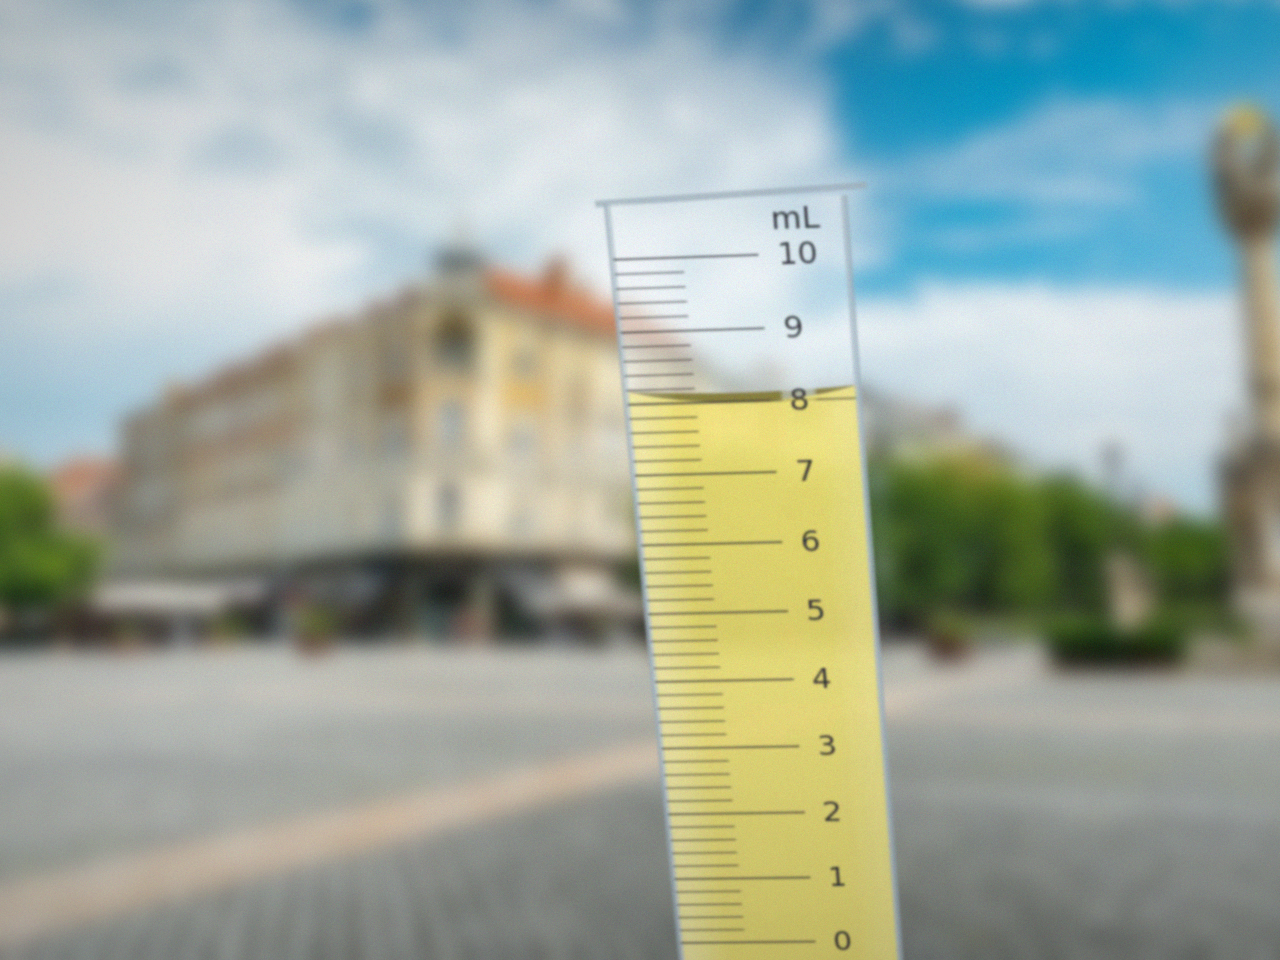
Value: 8 mL
